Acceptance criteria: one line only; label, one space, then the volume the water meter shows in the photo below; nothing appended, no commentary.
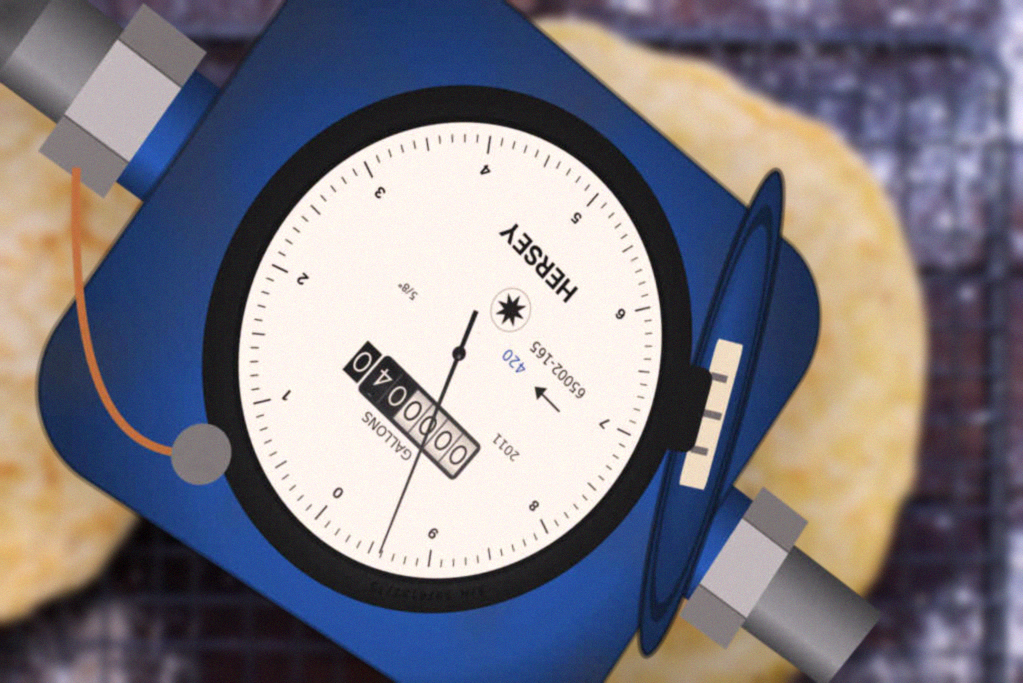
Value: 39.4 gal
